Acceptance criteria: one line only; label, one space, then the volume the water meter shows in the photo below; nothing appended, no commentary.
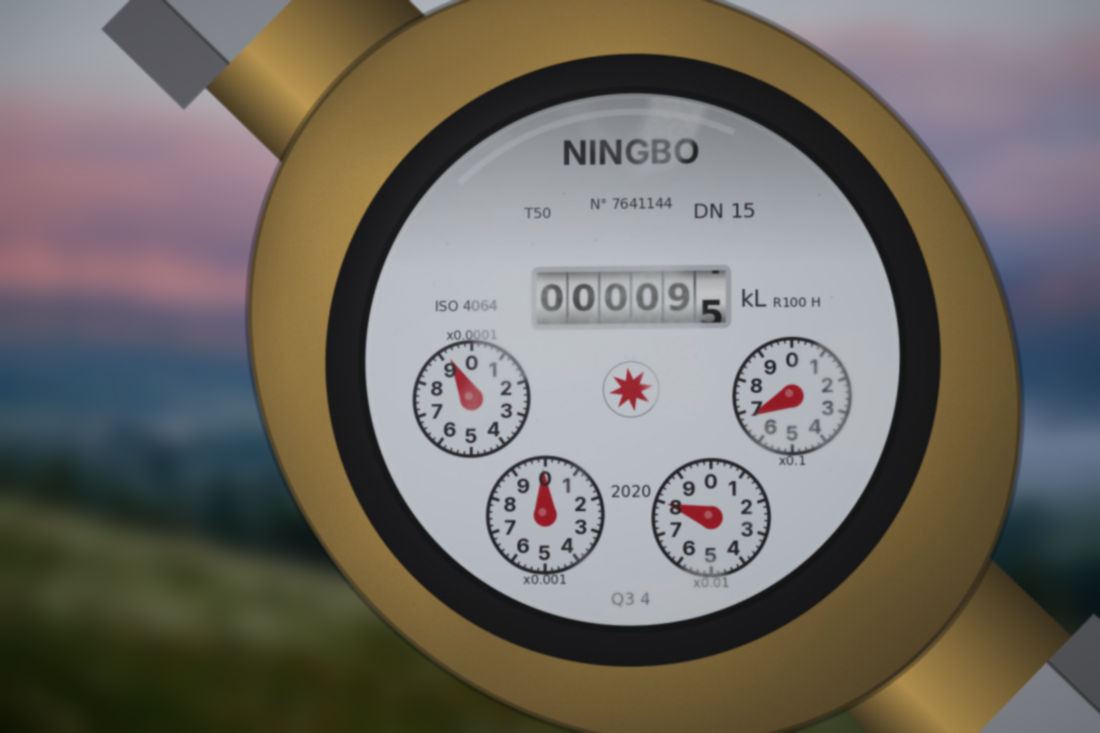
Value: 94.6799 kL
